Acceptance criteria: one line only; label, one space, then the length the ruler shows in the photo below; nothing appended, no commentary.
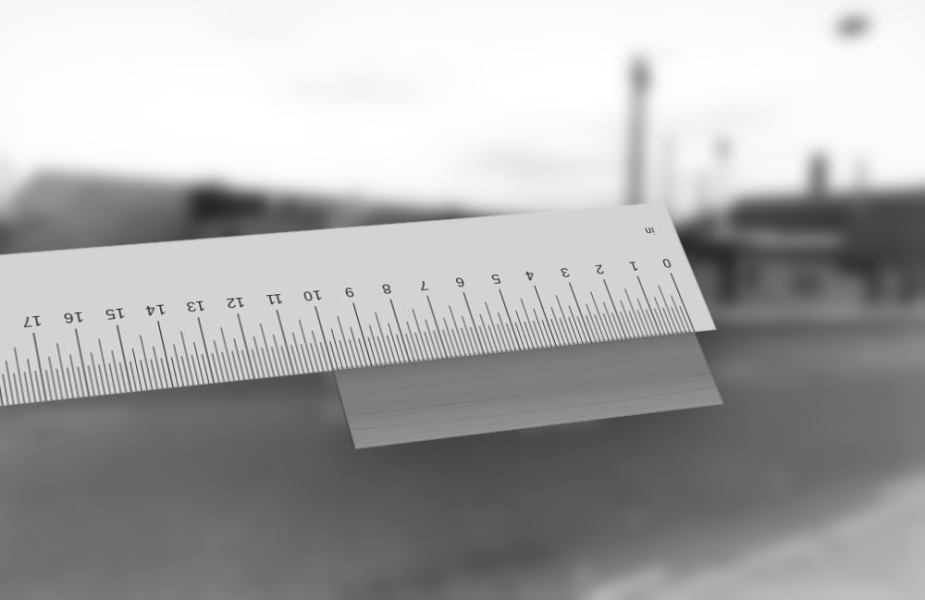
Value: 10 in
